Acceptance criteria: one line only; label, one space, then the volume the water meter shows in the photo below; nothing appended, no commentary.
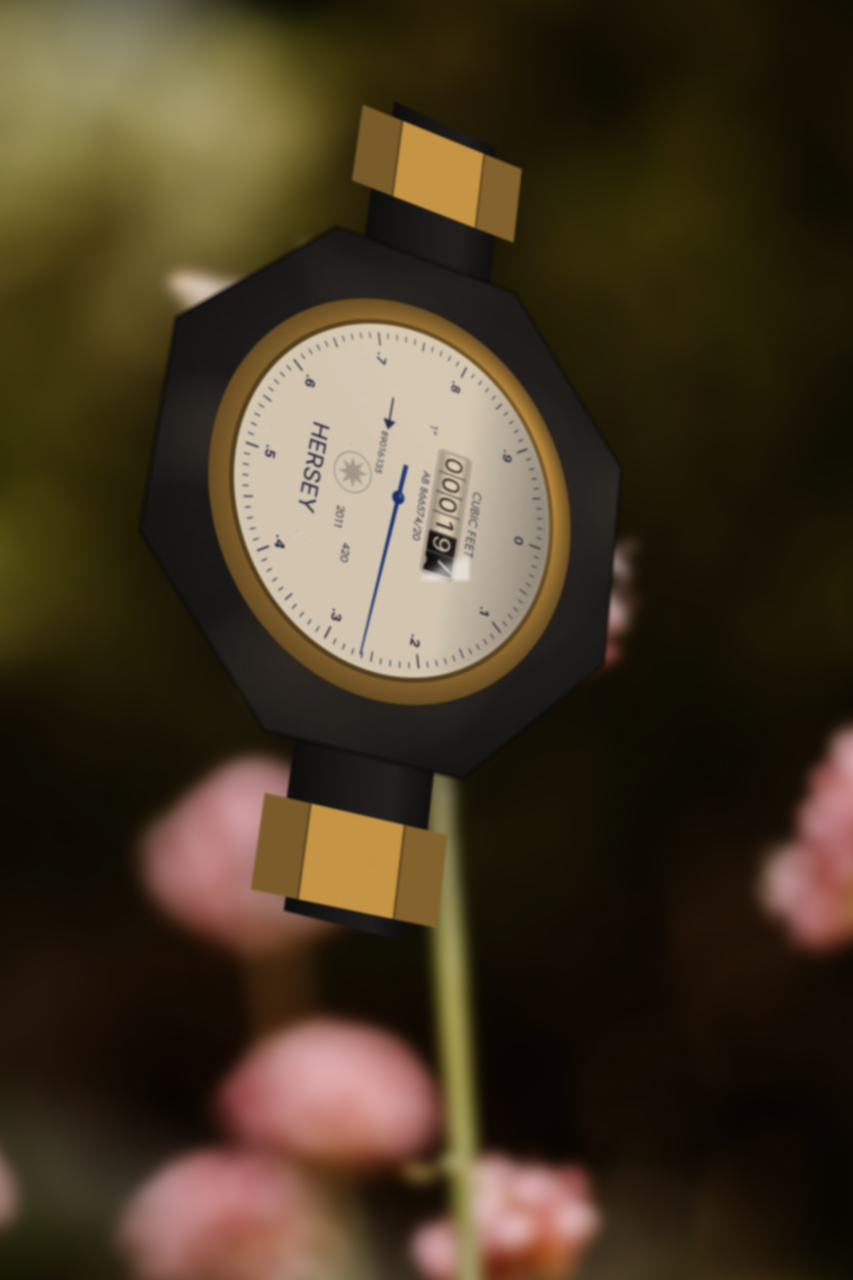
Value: 197.26 ft³
